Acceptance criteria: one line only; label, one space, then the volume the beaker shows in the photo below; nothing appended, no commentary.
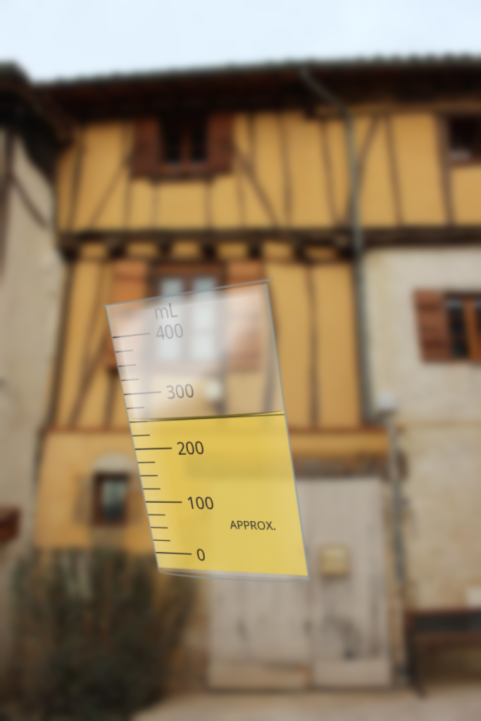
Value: 250 mL
